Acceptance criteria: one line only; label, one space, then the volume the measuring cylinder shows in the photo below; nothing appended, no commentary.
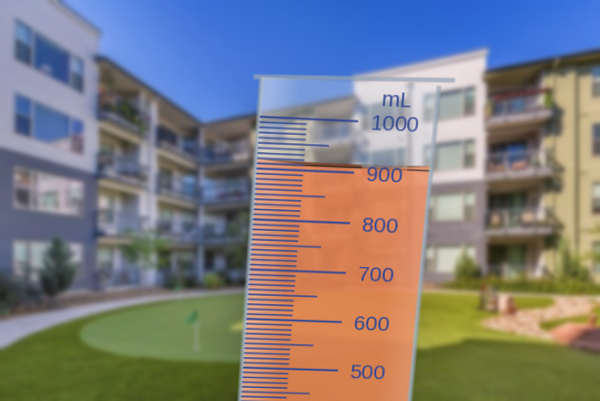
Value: 910 mL
